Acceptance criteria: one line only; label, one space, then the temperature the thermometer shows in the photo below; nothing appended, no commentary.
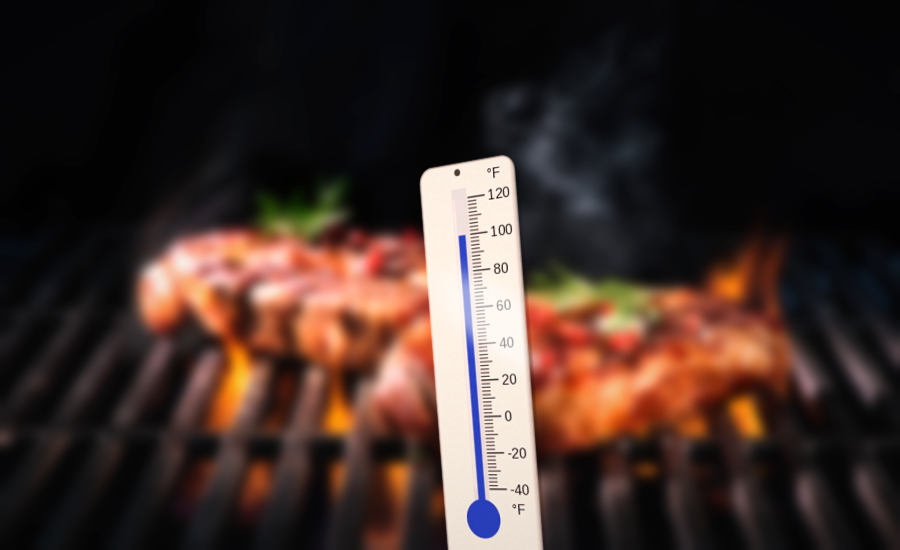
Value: 100 °F
